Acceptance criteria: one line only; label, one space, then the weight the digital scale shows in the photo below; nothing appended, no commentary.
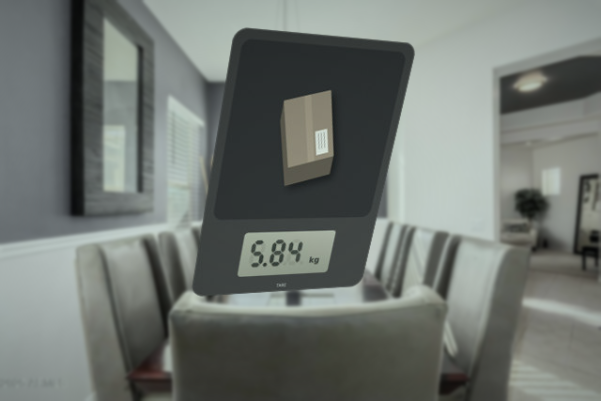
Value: 5.84 kg
